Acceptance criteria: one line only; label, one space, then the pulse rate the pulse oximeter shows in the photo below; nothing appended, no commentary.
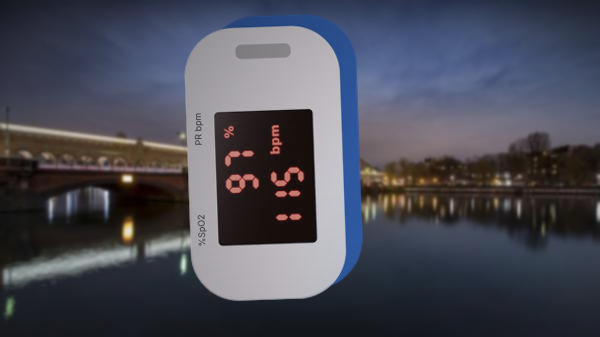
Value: 115 bpm
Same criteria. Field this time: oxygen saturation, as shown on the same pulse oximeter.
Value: 97 %
